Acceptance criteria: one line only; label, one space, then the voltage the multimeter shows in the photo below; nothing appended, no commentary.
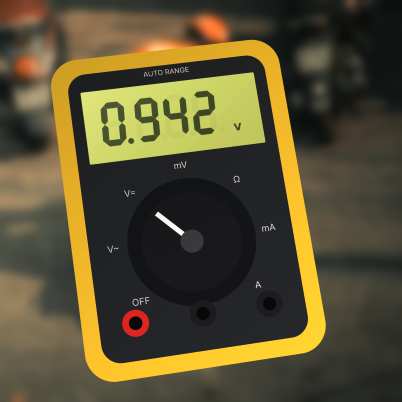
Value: 0.942 V
